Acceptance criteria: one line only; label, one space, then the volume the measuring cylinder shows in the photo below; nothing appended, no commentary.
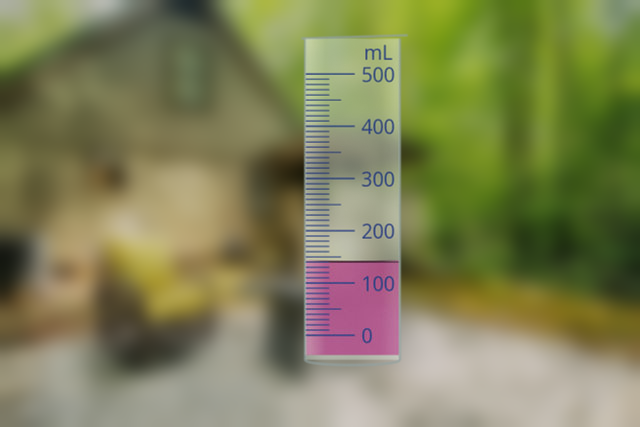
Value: 140 mL
